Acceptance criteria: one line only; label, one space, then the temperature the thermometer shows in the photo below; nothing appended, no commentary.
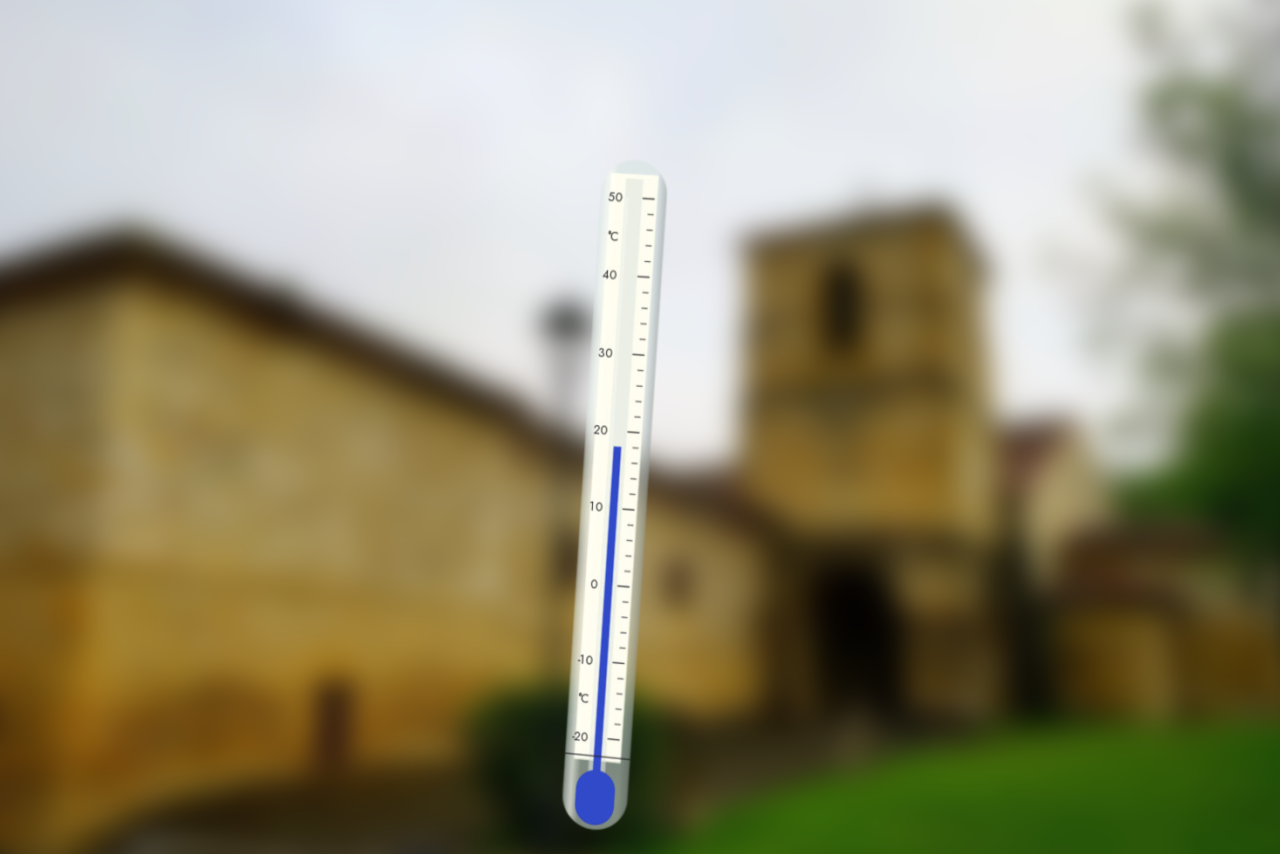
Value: 18 °C
